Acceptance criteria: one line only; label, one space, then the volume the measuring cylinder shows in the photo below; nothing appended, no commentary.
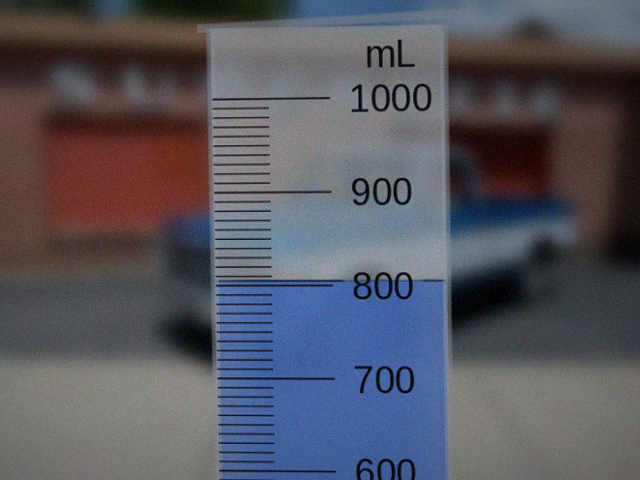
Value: 805 mL
